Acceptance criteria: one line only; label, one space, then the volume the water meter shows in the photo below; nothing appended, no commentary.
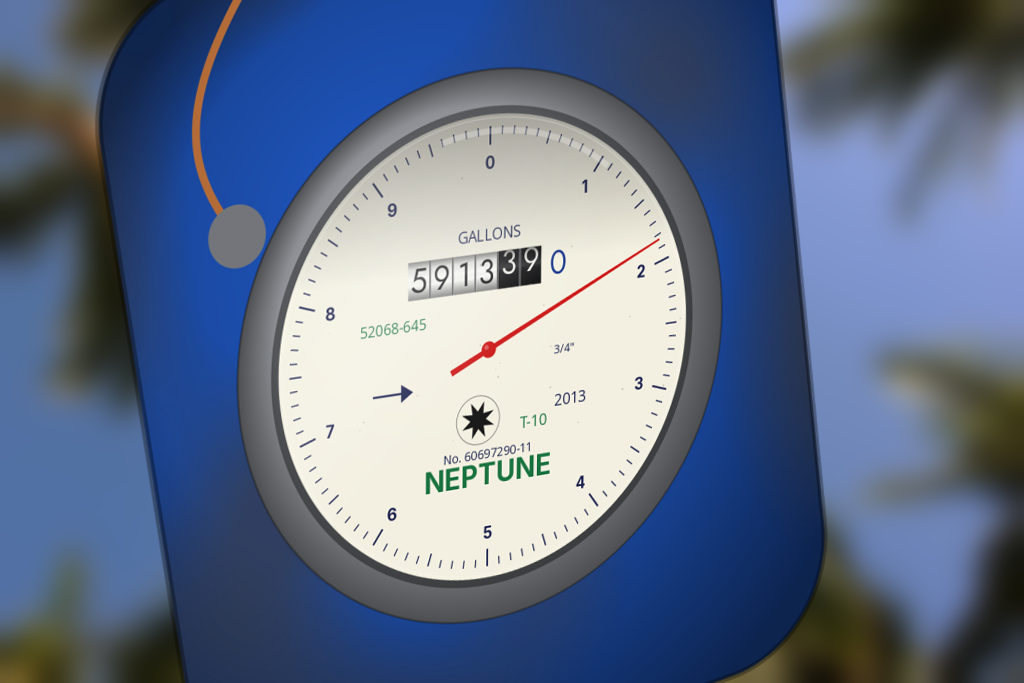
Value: 5913391.8 gal
